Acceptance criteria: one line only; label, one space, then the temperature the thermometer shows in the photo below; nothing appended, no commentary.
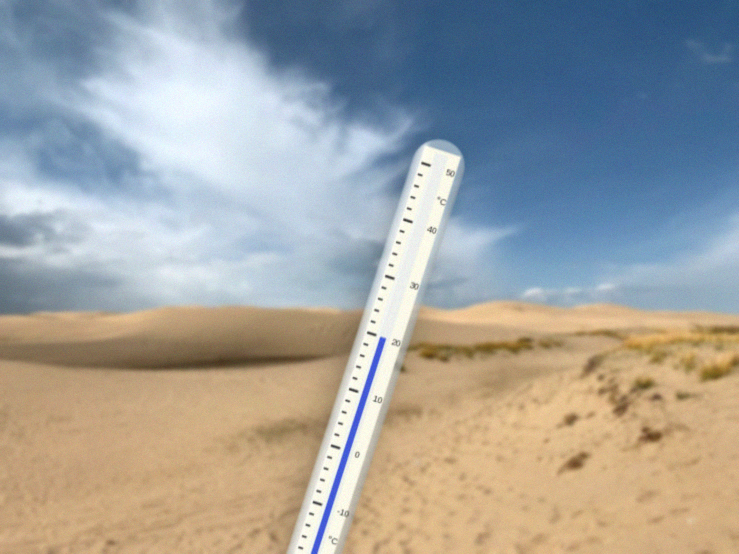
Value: 20 °C
